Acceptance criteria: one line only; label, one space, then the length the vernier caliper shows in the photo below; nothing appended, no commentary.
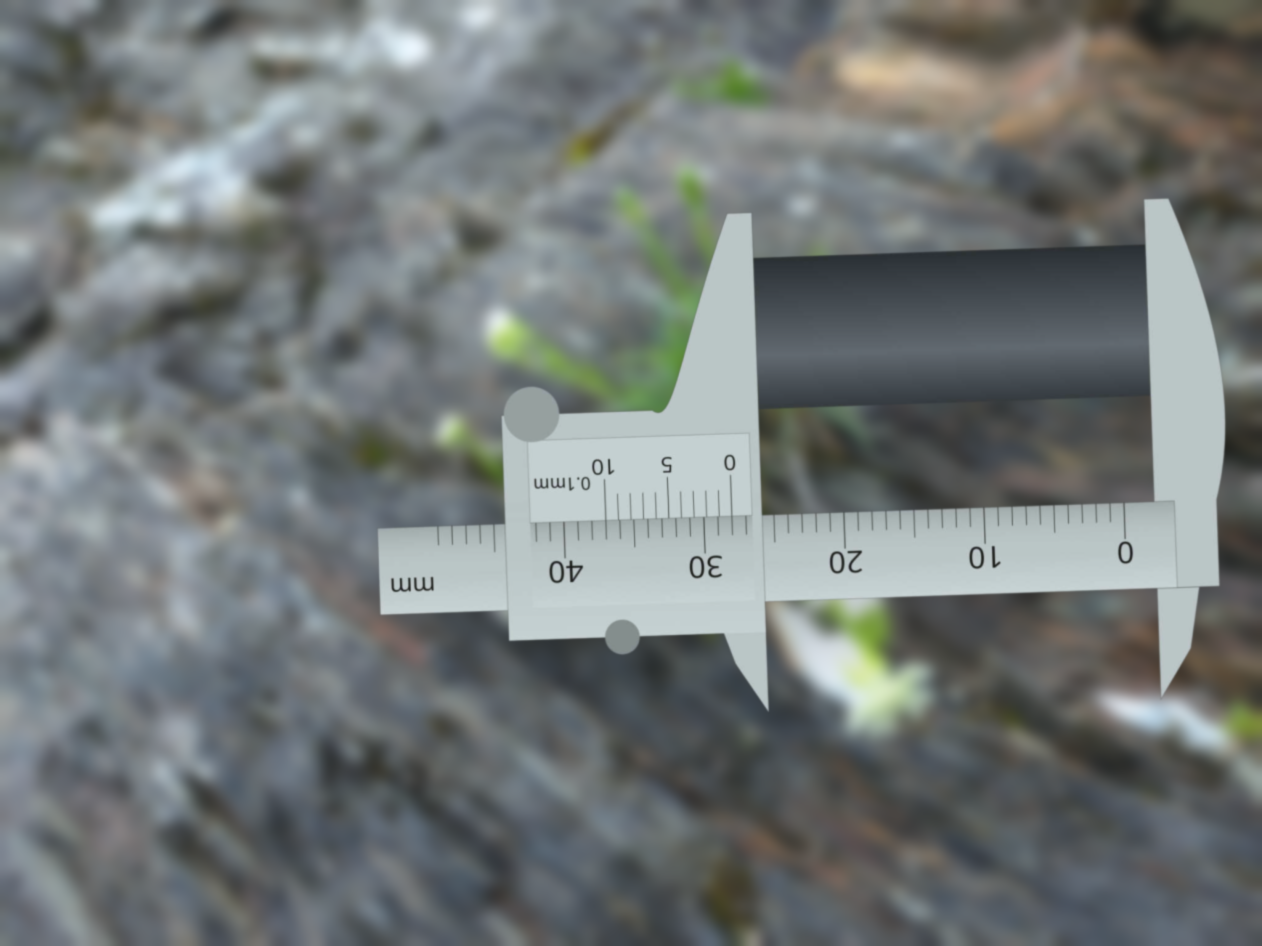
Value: 28.0 mm
